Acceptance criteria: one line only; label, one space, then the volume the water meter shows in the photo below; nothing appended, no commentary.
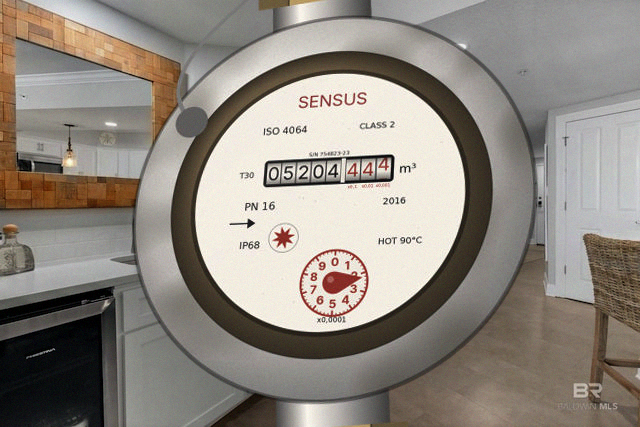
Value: 5204.4442 m³
